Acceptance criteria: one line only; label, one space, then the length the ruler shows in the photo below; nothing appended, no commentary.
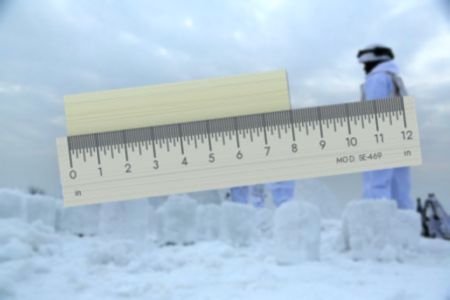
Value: 8 in
